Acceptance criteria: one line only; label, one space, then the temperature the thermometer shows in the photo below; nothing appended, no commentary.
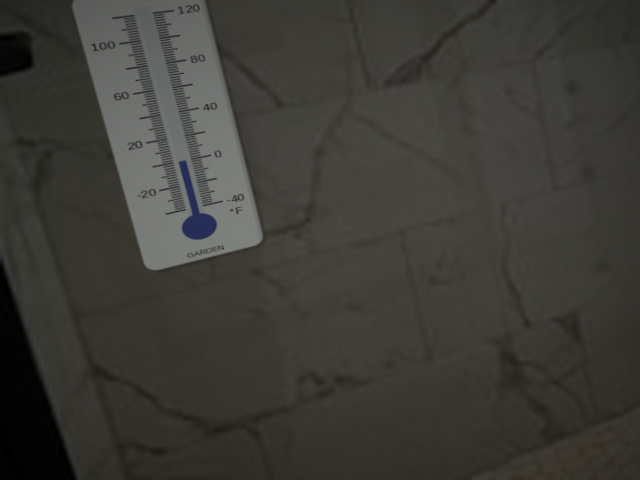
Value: 0 °F
